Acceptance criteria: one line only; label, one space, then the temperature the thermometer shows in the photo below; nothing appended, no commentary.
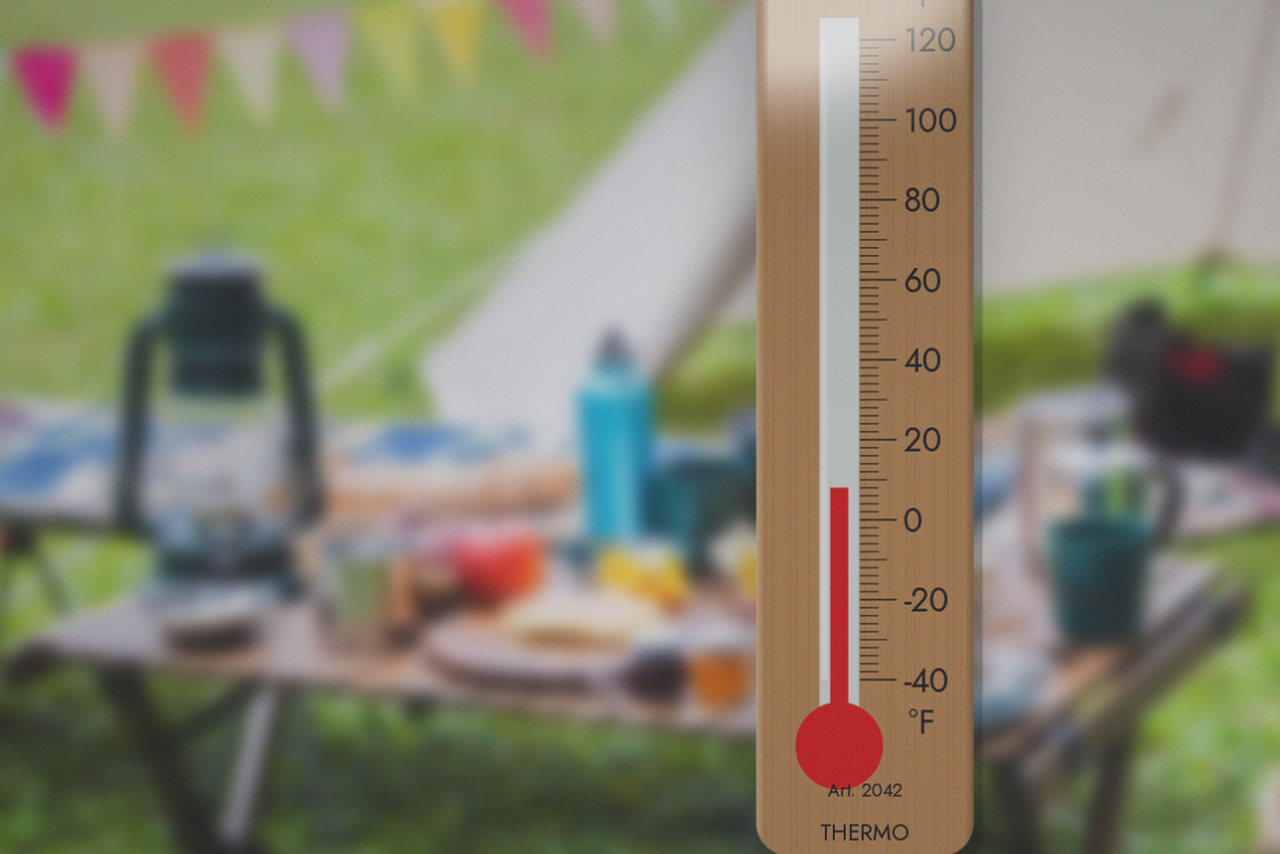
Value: 8 °F
